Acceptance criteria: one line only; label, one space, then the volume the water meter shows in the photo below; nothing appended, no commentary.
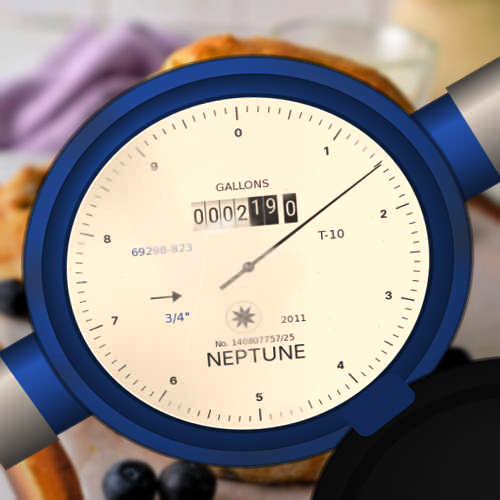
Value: 2191.5 gal
